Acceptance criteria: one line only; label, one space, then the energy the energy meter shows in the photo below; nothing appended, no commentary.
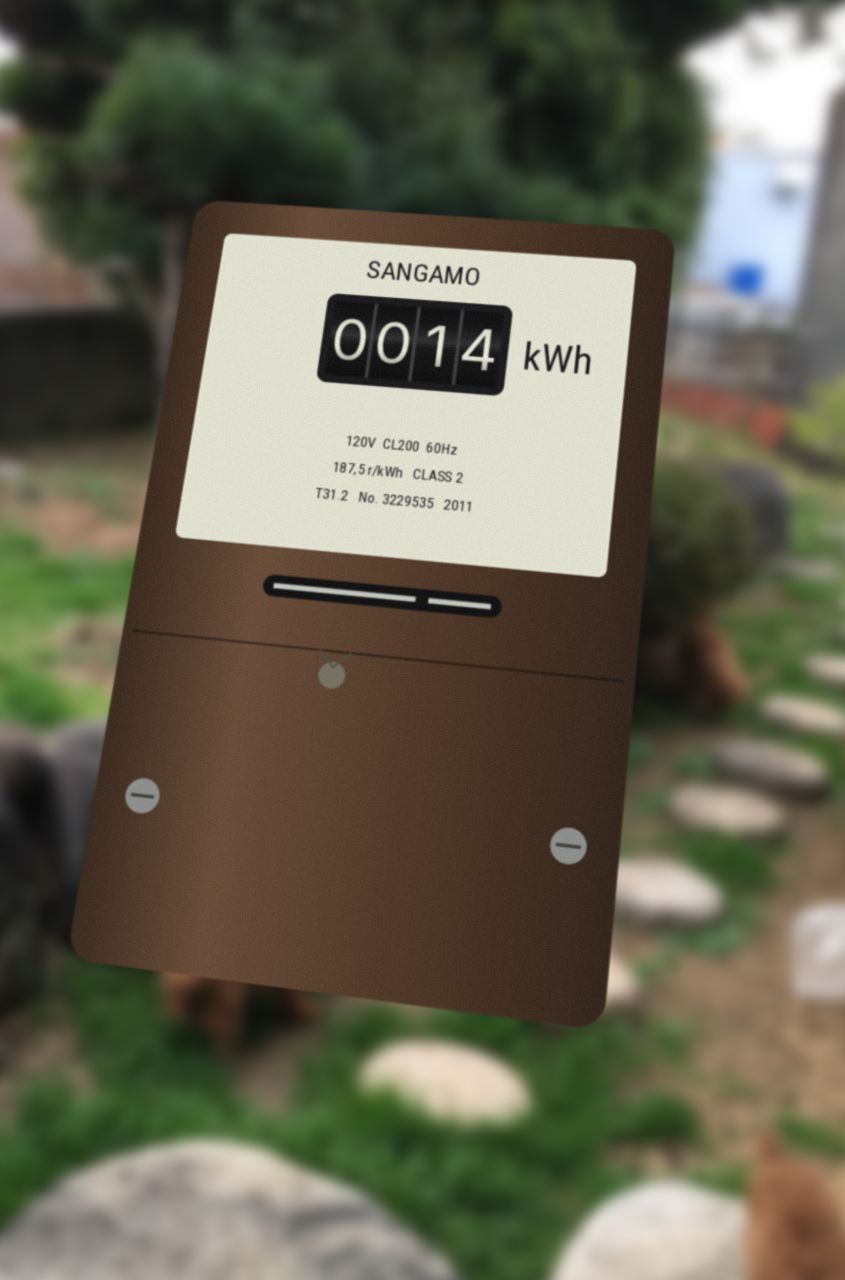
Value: 14 kWh
